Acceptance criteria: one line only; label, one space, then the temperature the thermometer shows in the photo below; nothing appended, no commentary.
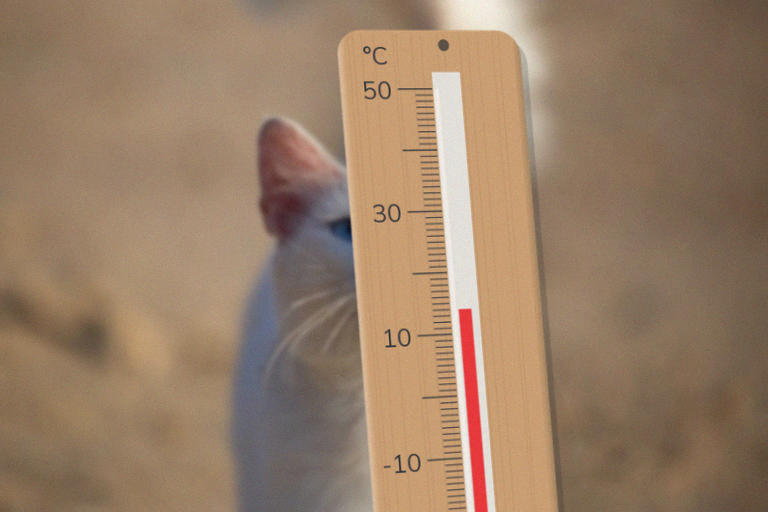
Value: 14 °C
